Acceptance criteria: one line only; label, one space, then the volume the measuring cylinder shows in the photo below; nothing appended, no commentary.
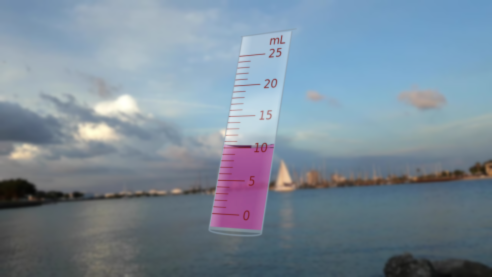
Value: 10 mL
